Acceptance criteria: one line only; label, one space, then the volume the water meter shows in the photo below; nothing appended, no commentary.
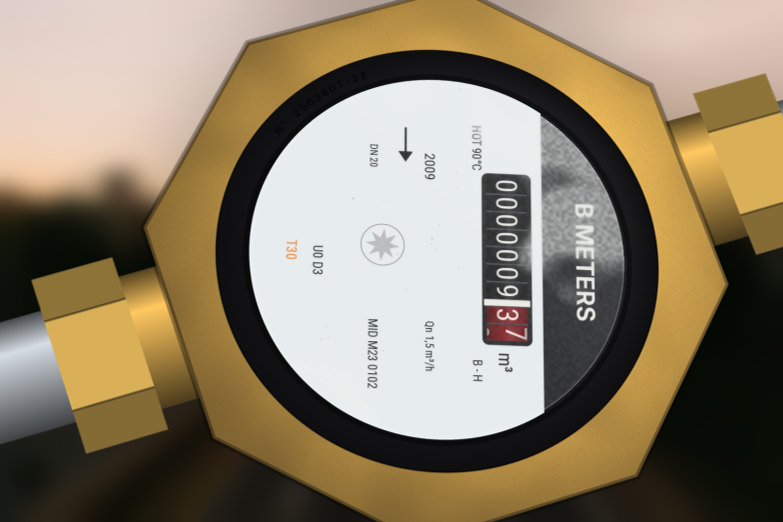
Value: 9.37 m³
